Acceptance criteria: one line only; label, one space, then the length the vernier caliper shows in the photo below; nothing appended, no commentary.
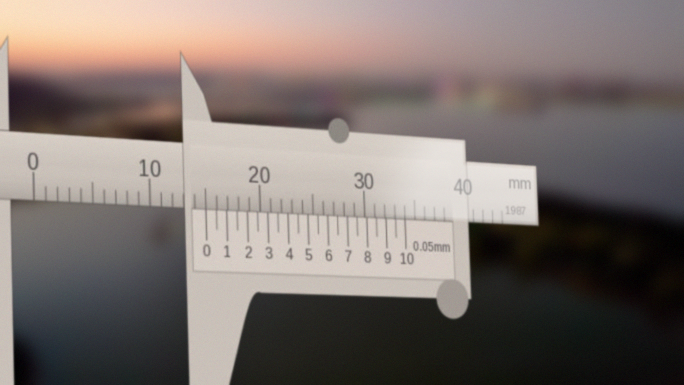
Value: 15.0 mm
